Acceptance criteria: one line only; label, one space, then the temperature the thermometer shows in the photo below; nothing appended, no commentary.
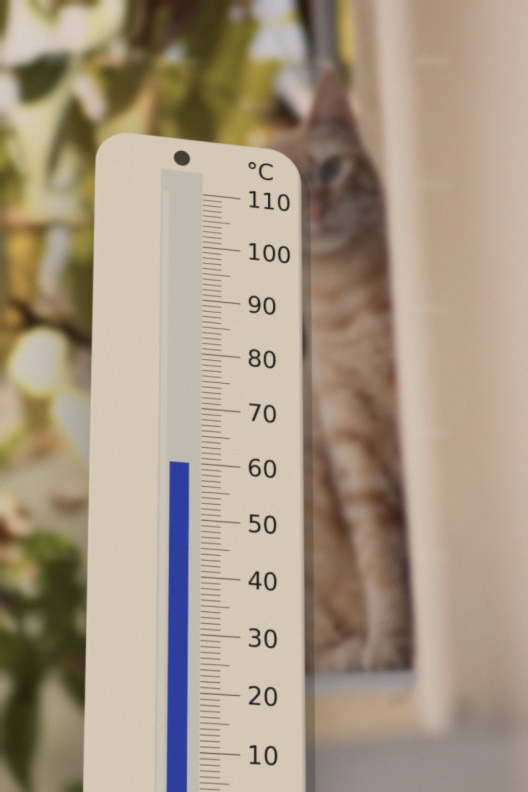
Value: 60 °C
